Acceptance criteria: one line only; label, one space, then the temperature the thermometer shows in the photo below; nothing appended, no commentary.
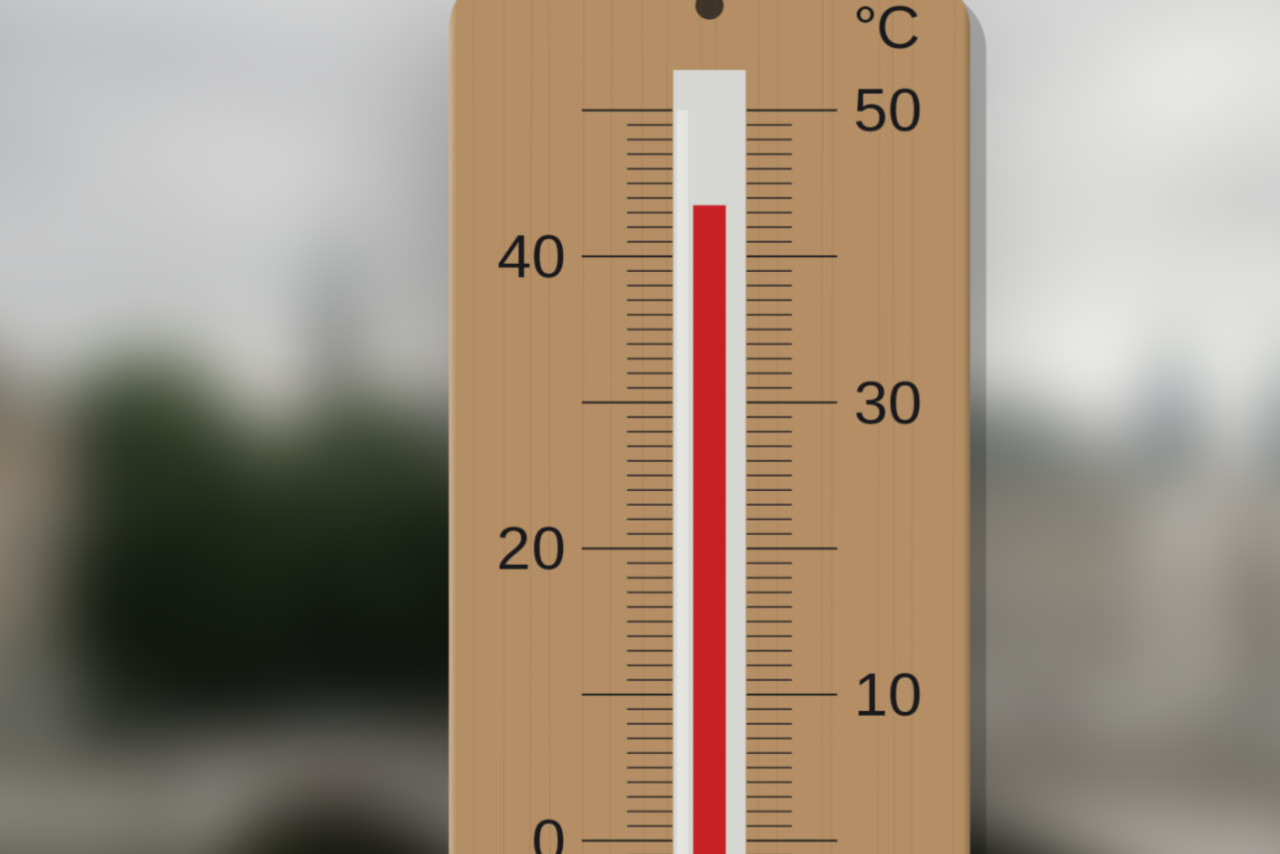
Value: 43.5 °C
